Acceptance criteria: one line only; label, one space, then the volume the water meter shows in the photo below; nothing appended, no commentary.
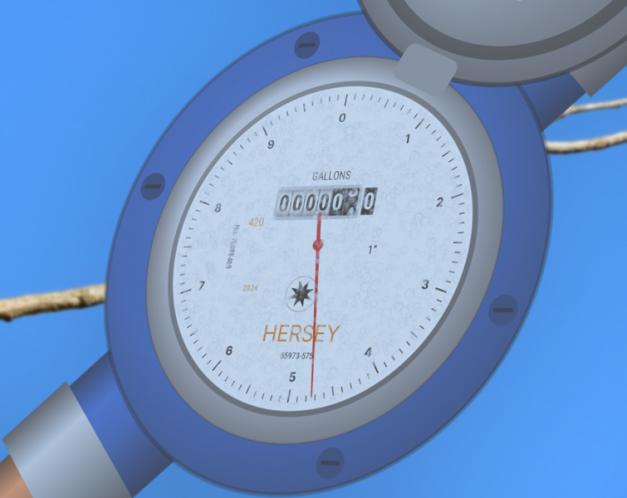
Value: 34.7 gal
